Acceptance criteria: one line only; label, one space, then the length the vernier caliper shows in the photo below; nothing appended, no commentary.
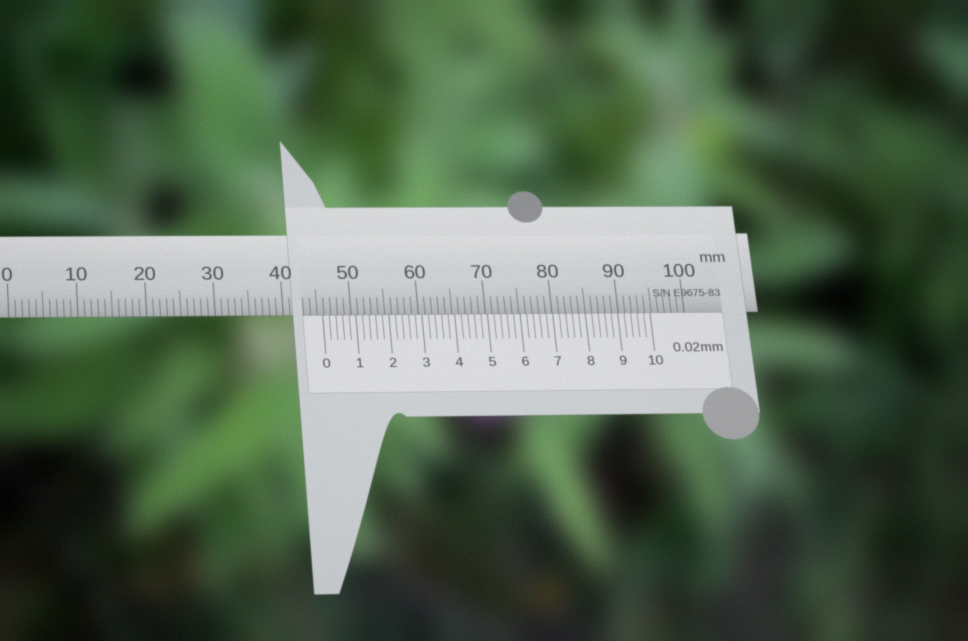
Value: 45.8 mm
